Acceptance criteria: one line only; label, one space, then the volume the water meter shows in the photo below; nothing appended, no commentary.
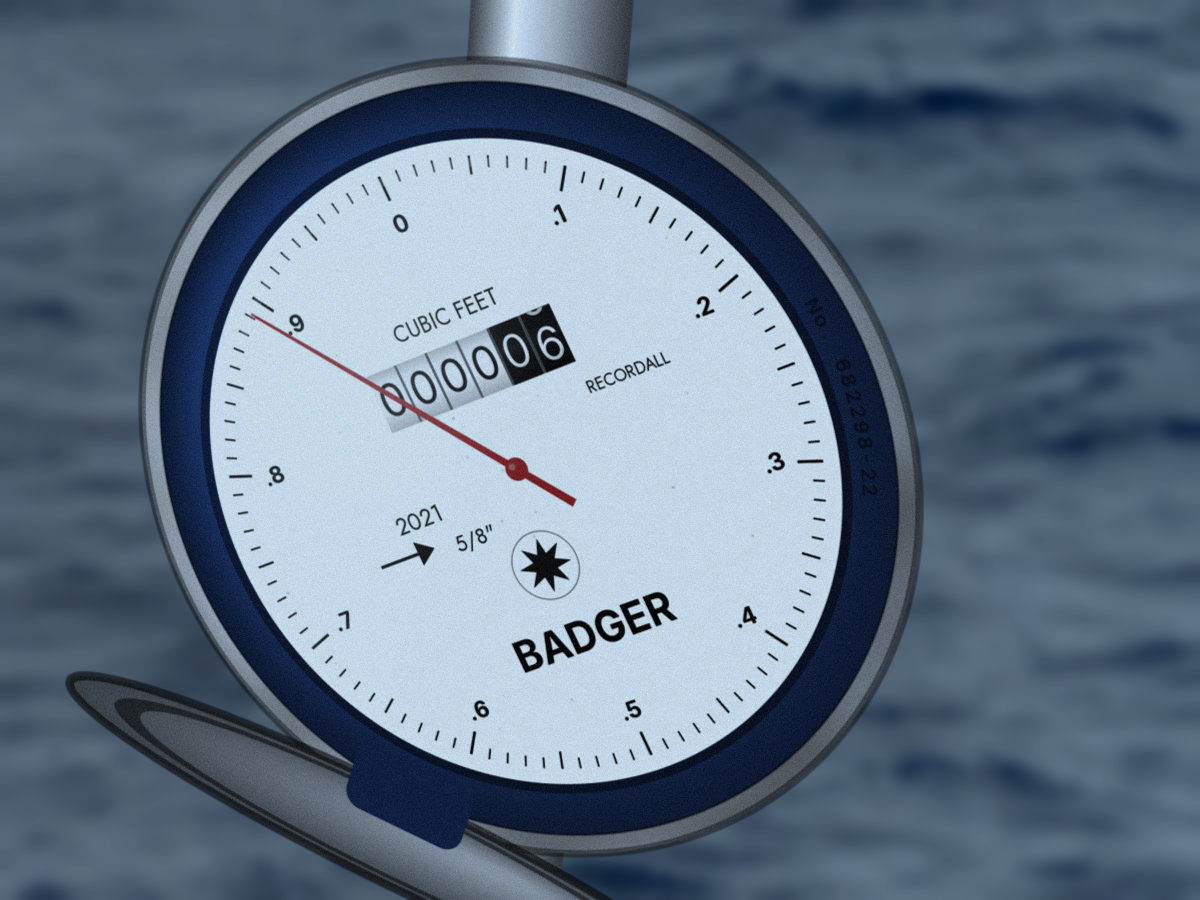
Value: 5.89 ft³
